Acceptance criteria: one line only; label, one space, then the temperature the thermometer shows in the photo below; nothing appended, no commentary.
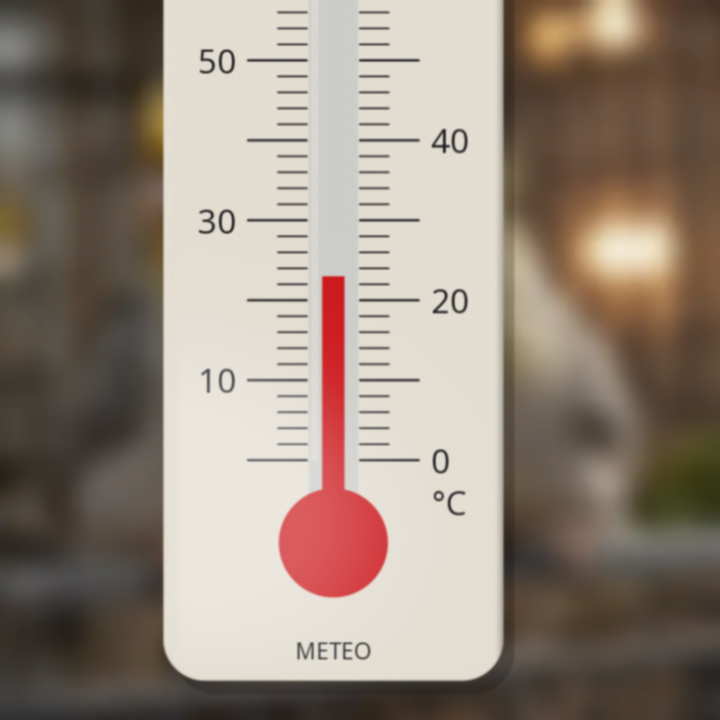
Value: 23 °C
